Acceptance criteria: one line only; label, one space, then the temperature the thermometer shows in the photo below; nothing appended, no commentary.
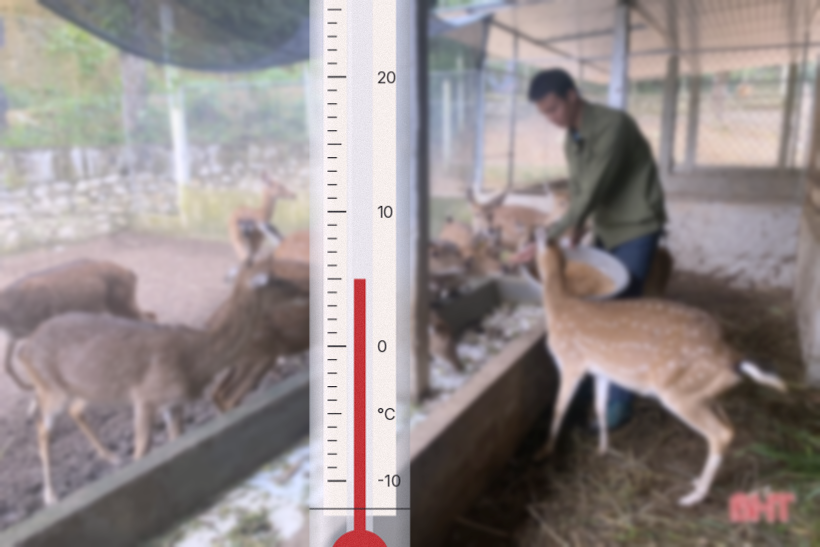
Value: 5 °C
